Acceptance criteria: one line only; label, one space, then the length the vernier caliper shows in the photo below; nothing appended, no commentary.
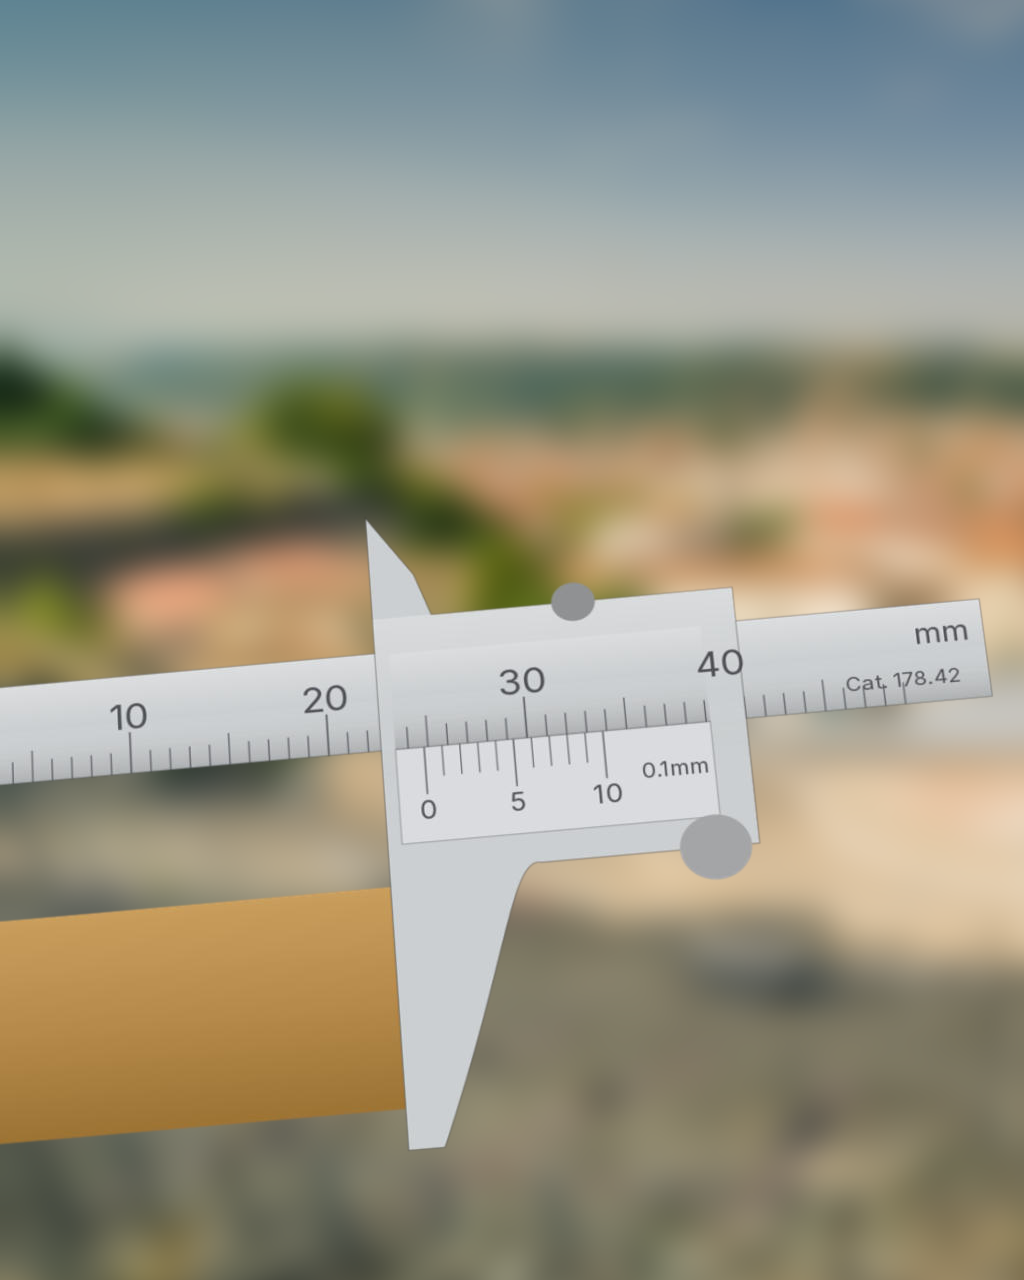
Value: 24.8 mm
